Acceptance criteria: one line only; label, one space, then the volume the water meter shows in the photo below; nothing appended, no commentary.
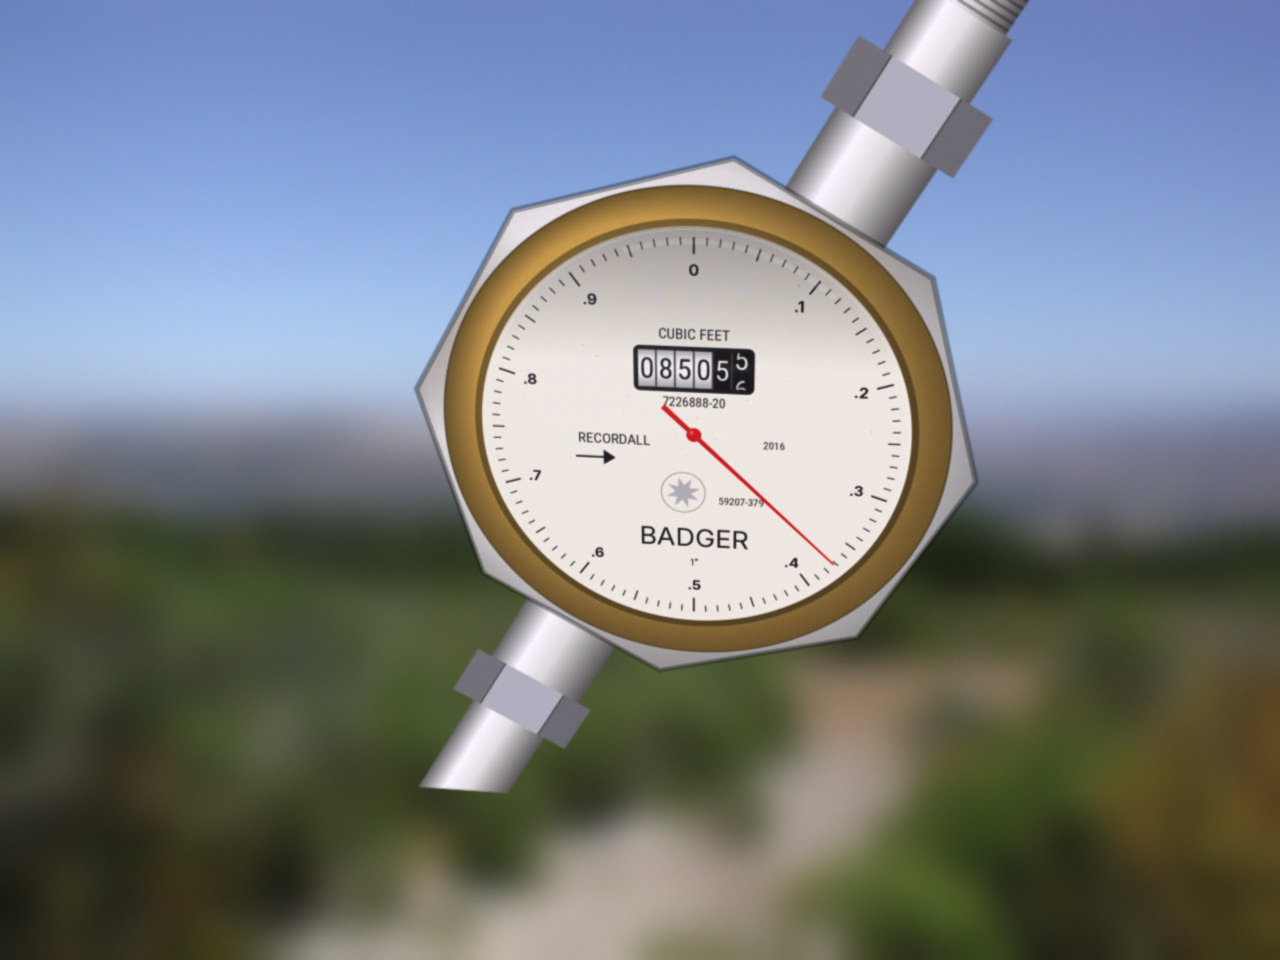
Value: 85055.37 ft³
